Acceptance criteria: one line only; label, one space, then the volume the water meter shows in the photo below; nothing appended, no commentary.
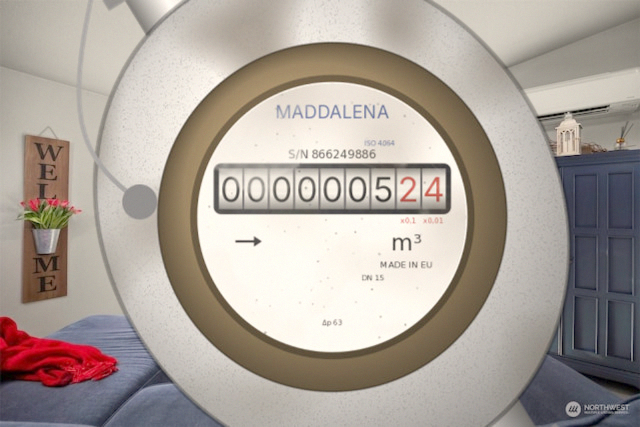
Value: 5.24 m³
